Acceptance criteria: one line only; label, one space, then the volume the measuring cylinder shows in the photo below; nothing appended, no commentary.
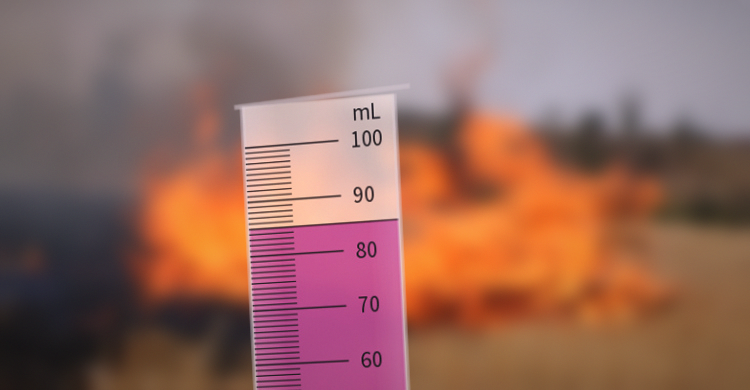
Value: 85 mL
